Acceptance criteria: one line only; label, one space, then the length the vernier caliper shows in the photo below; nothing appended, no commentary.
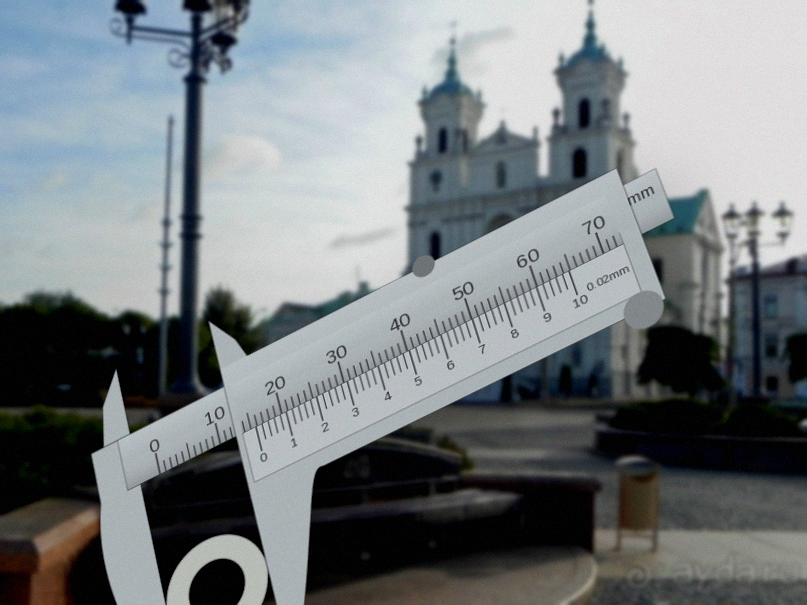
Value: 15.8 mm
